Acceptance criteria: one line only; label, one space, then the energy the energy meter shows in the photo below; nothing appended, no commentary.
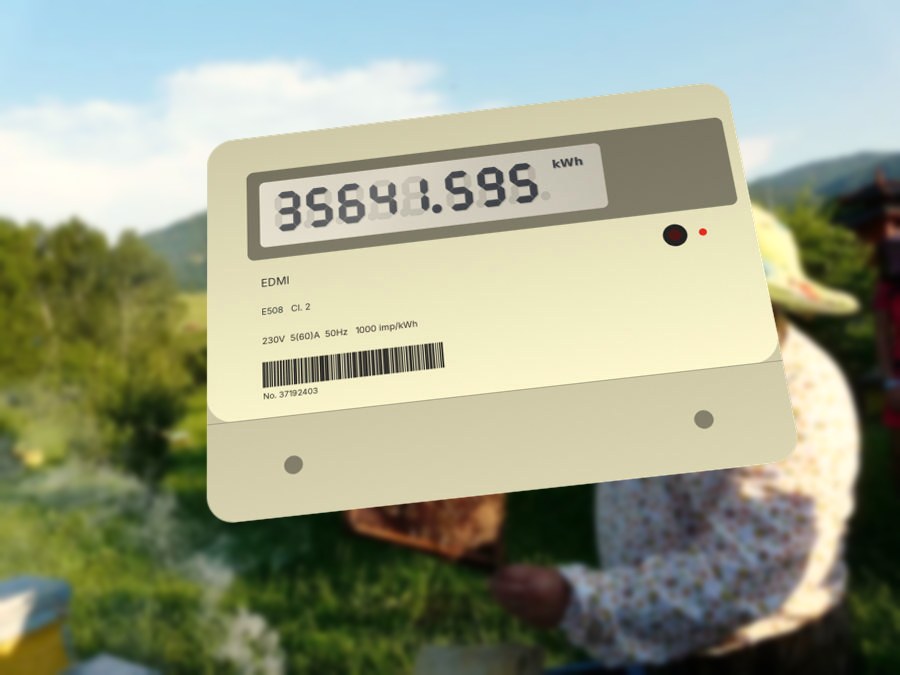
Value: 35641.595 kWh
